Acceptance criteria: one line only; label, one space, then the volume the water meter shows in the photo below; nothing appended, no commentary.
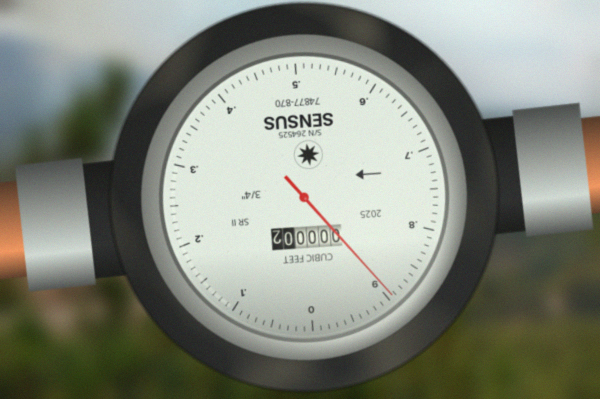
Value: 1.89 ft³
